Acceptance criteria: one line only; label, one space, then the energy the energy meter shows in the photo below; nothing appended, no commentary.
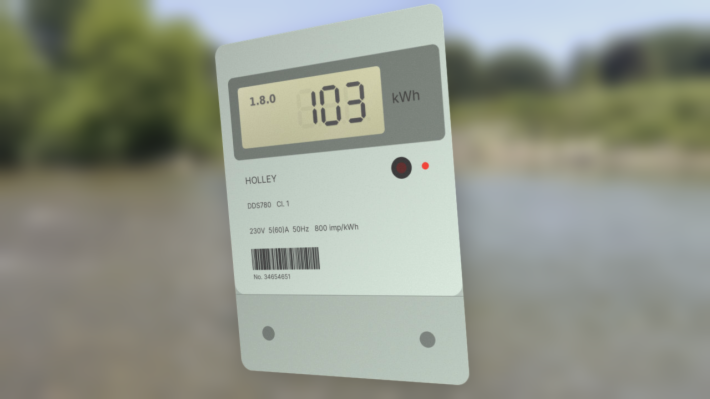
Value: 103 kWh
